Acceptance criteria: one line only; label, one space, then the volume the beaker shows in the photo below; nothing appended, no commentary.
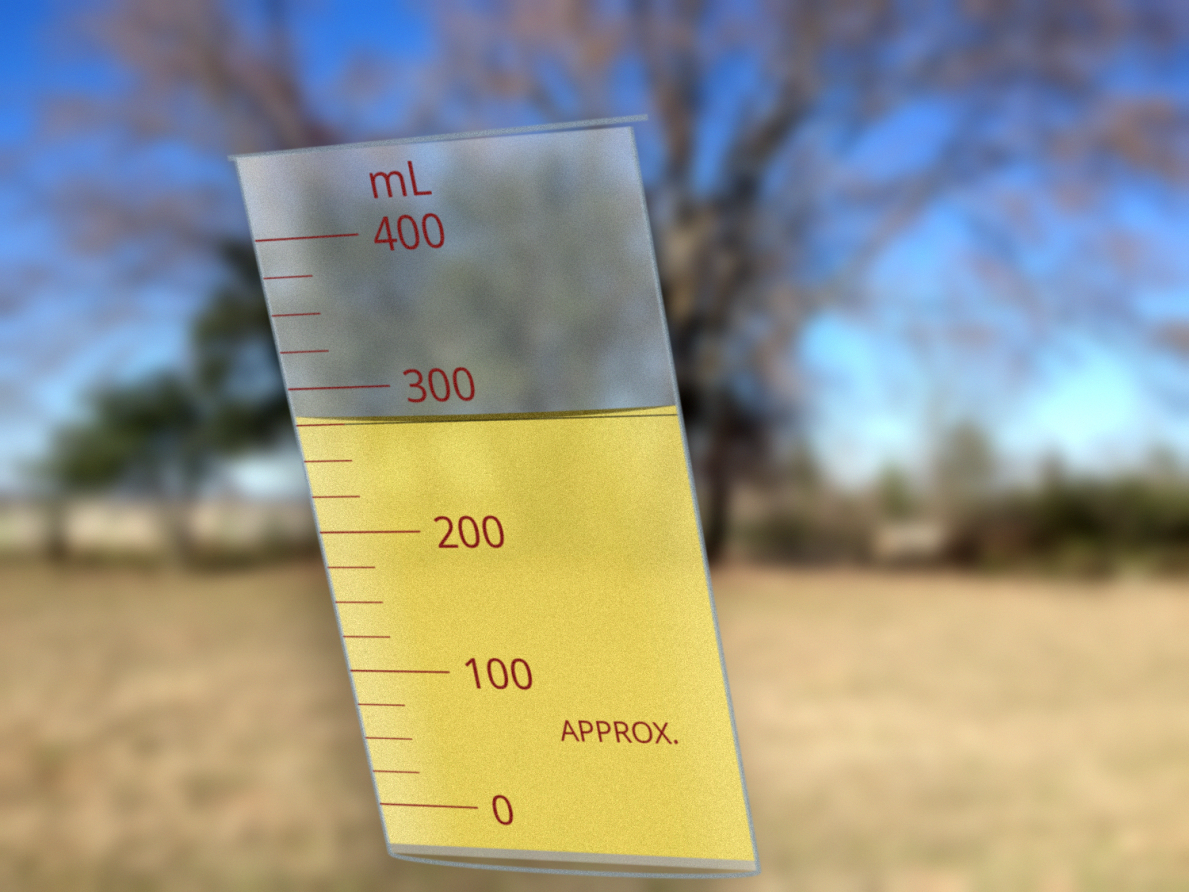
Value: 275 mL
